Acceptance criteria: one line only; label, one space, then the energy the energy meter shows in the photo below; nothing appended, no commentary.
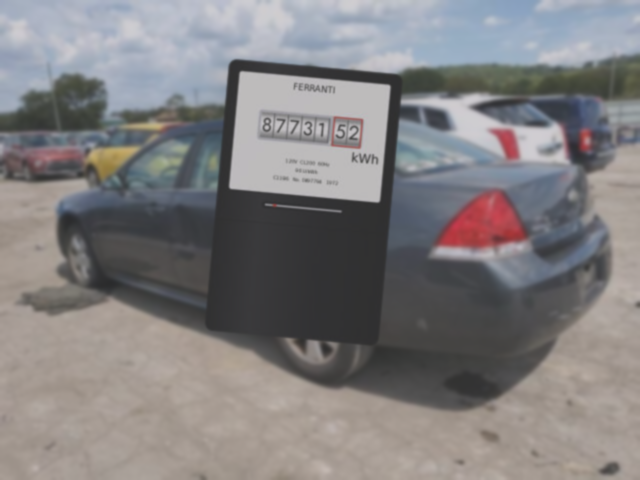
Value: 87731.52 kWh
